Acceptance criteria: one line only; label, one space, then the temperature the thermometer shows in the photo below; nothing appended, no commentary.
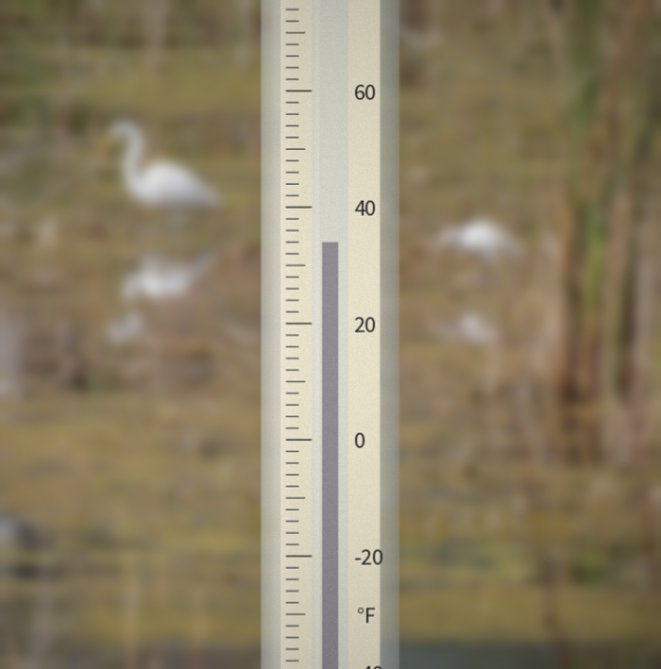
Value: 34 °F
